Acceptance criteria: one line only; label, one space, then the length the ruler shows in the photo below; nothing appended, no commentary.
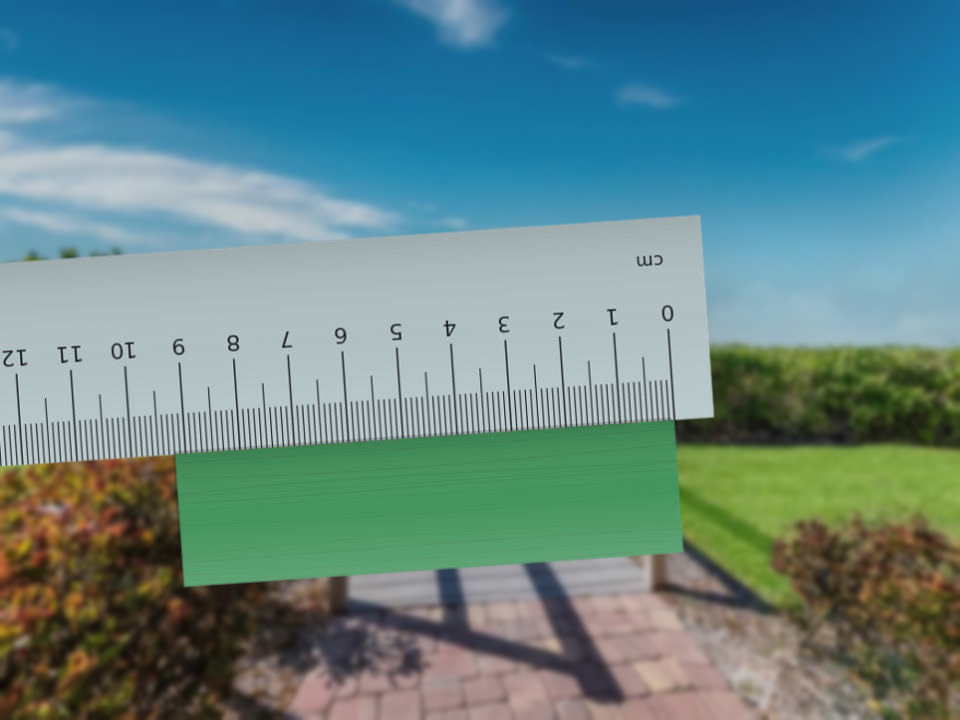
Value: 9.2 cm
